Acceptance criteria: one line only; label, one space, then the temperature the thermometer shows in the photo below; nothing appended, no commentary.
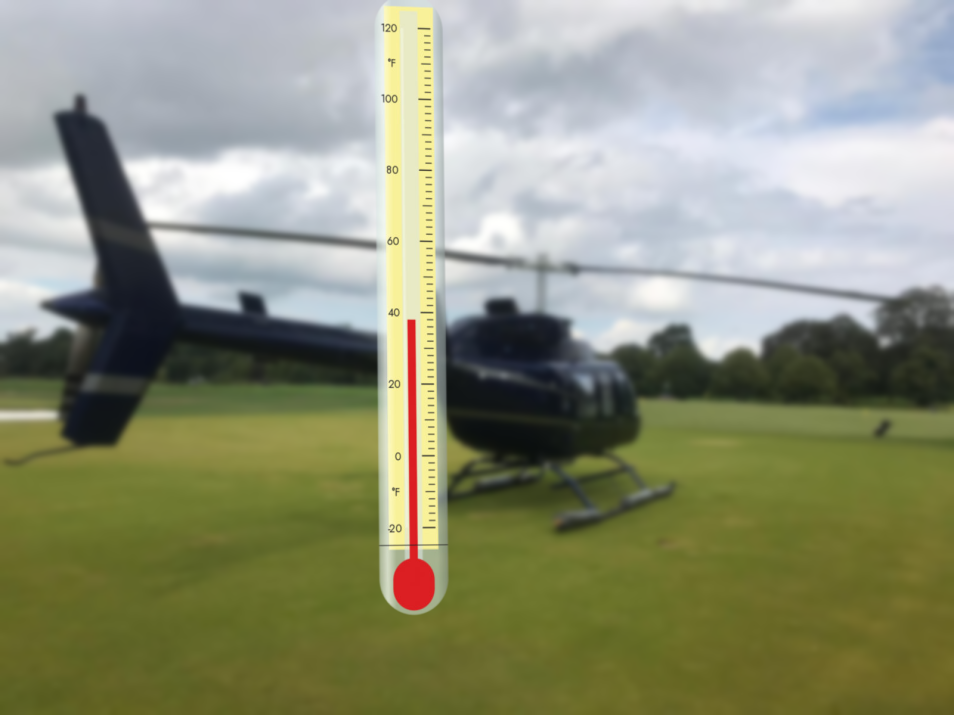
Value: 38 °F
